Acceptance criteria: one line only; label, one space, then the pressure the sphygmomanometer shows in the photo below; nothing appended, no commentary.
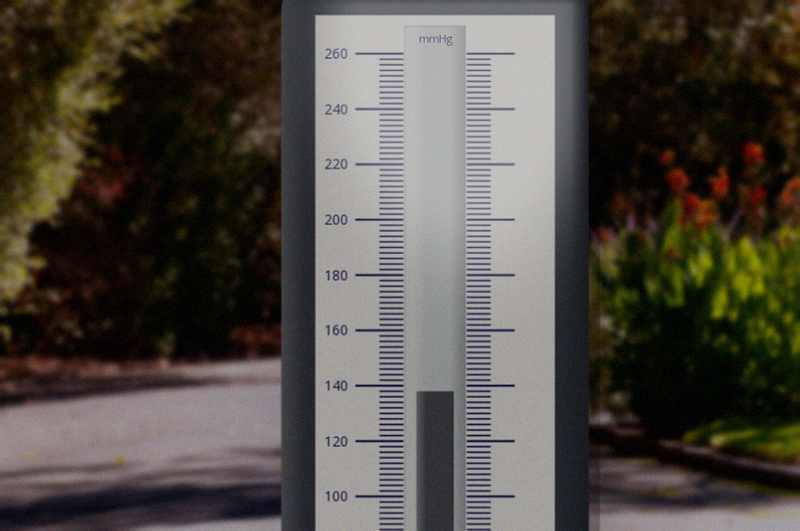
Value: 138 mmHg
